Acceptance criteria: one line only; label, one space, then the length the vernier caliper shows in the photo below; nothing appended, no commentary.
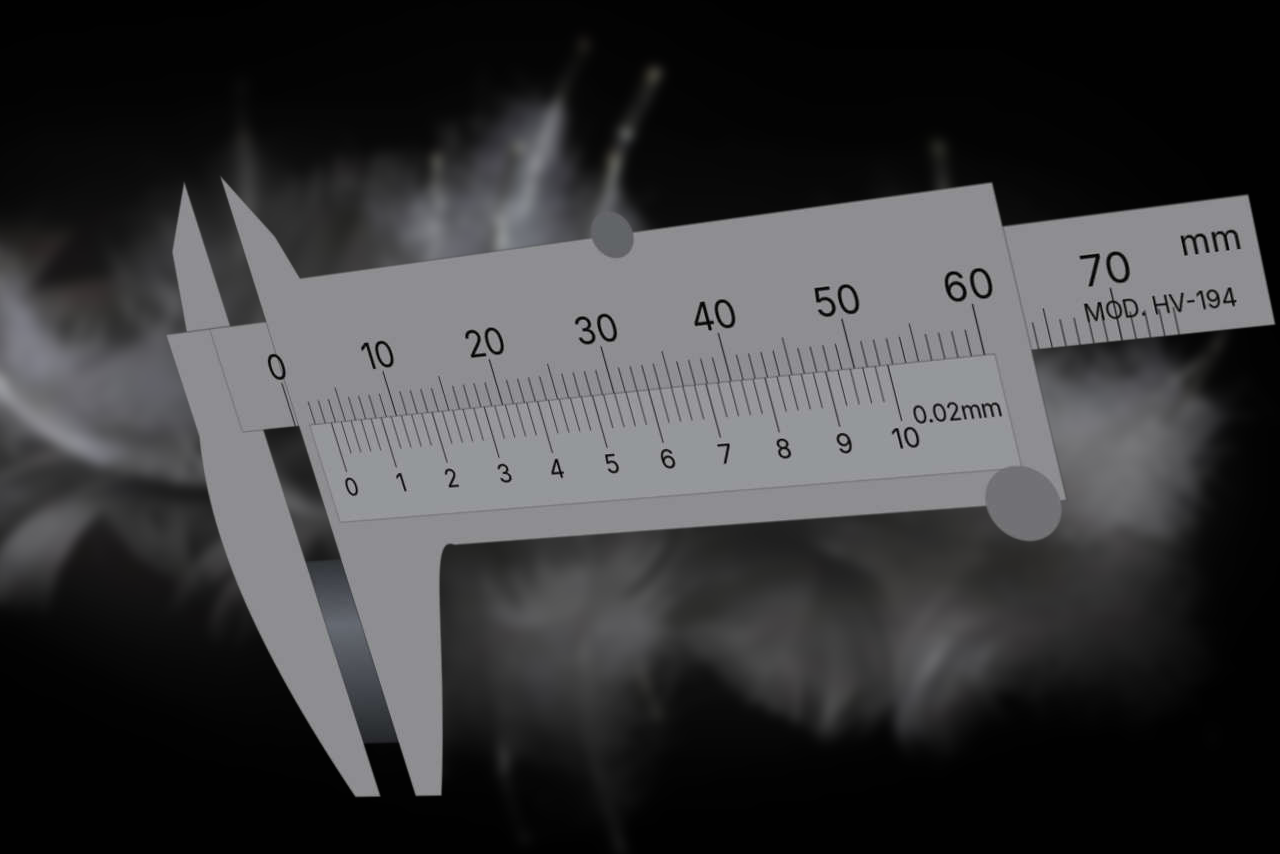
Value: 3.6 mm
